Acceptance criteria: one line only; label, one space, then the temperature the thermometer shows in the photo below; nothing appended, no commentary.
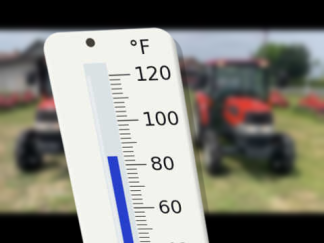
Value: 84 °F
